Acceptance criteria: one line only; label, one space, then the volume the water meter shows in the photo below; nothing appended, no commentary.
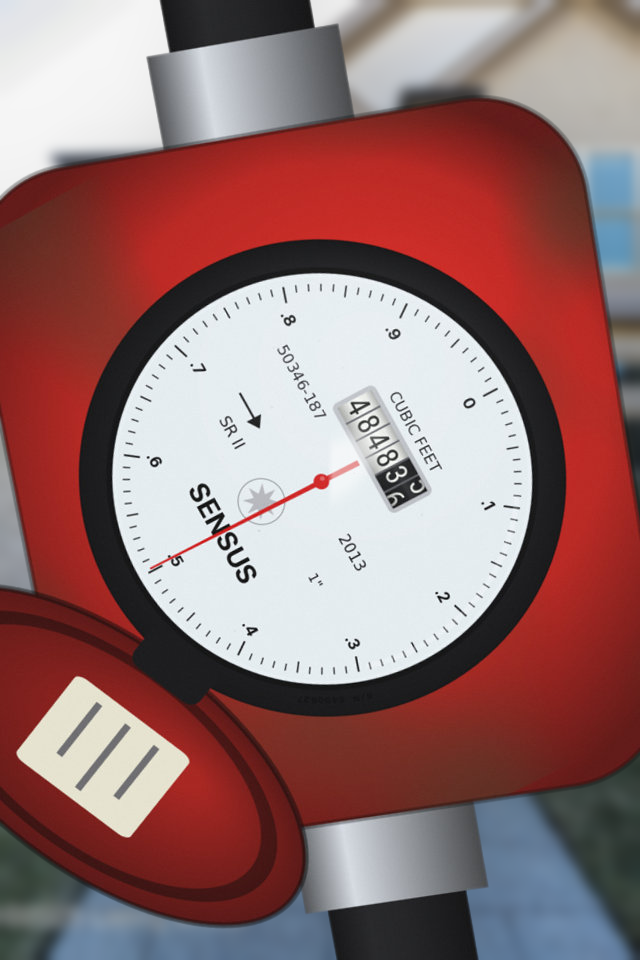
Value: 484835.50 ft³
